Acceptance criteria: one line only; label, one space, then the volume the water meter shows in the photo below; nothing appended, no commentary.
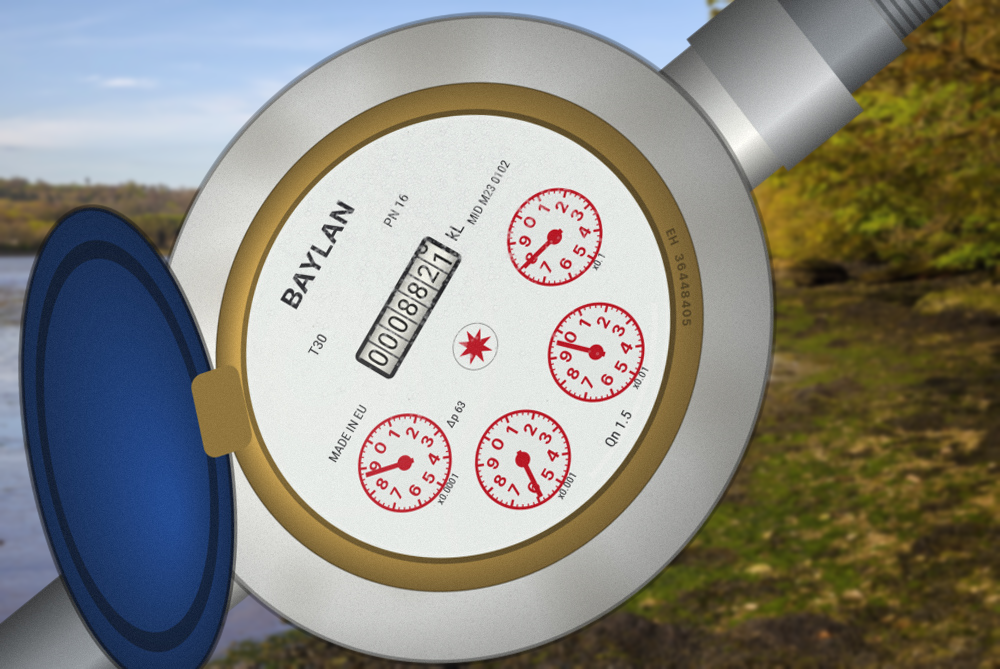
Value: 8820.7958 kL
